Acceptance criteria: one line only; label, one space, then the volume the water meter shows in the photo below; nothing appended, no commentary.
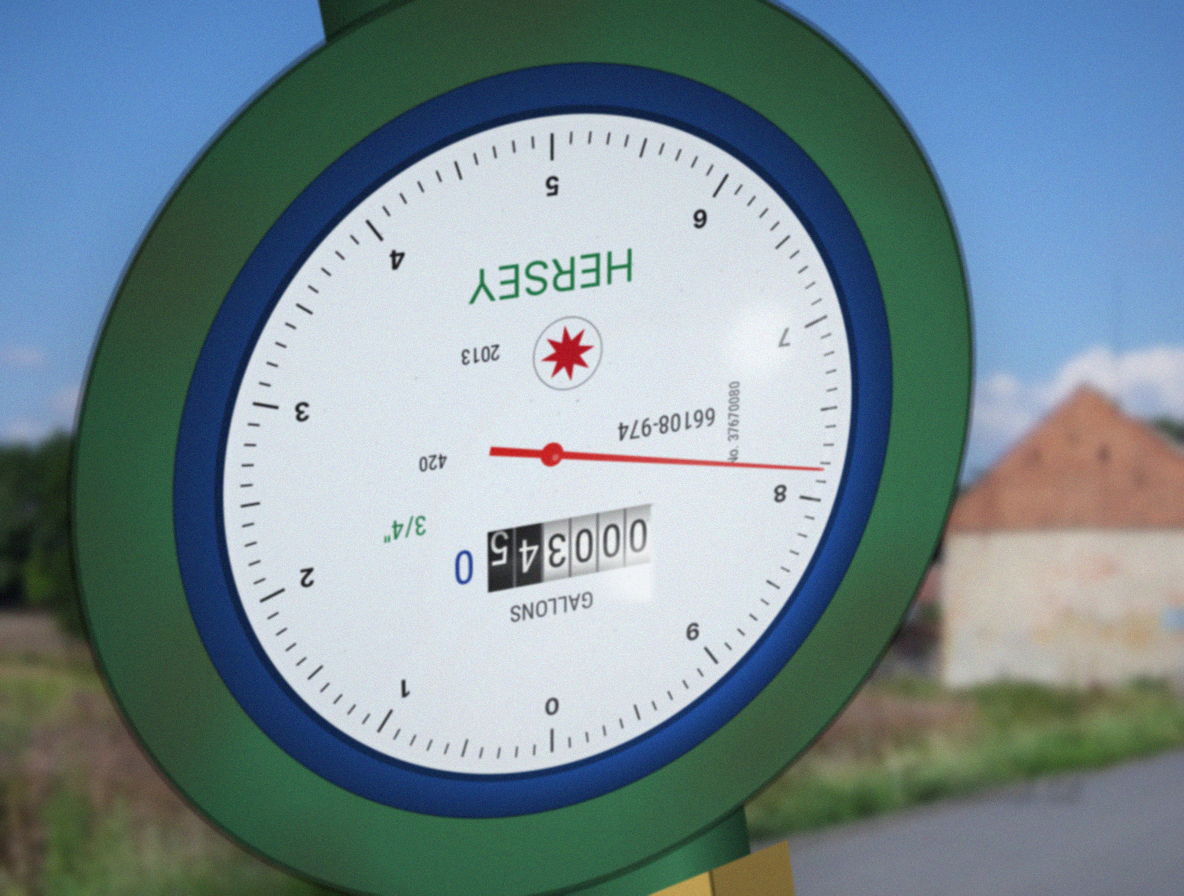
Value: 3447.8 gal
